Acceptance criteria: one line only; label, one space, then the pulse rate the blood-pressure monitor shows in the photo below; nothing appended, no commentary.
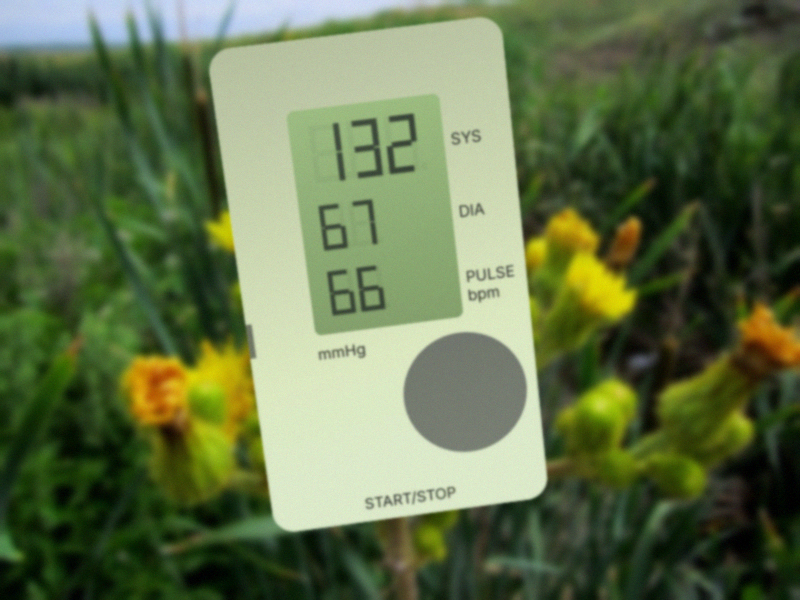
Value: 66 bpm
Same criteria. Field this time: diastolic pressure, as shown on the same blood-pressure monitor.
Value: 67 mmHg
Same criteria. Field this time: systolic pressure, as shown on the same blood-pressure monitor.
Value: 132 mmHg
